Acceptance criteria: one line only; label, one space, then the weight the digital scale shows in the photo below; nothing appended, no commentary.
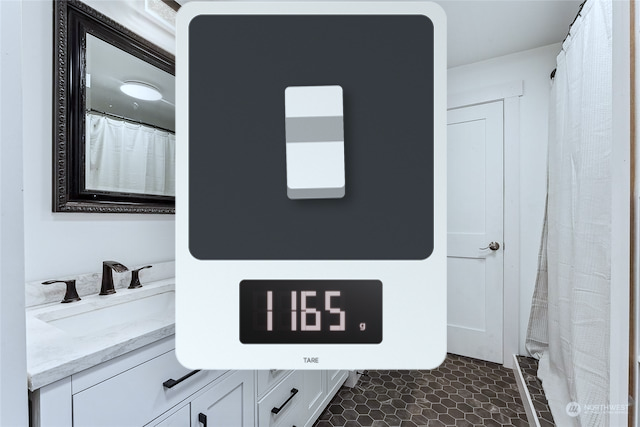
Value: 1165 g
